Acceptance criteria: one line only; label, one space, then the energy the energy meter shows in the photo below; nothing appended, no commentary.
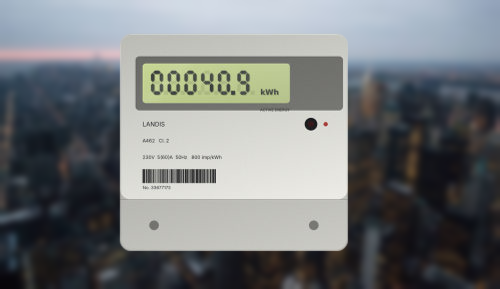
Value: 40.9 kWh
